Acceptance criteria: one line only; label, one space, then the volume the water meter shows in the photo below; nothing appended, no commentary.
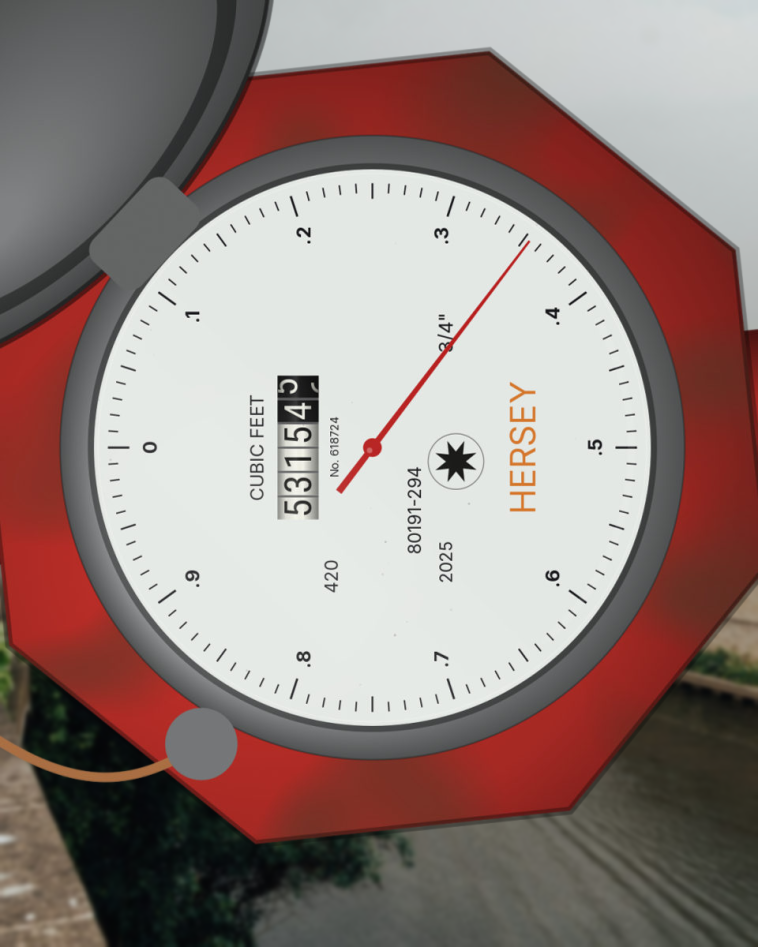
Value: 531545.35 ft³
